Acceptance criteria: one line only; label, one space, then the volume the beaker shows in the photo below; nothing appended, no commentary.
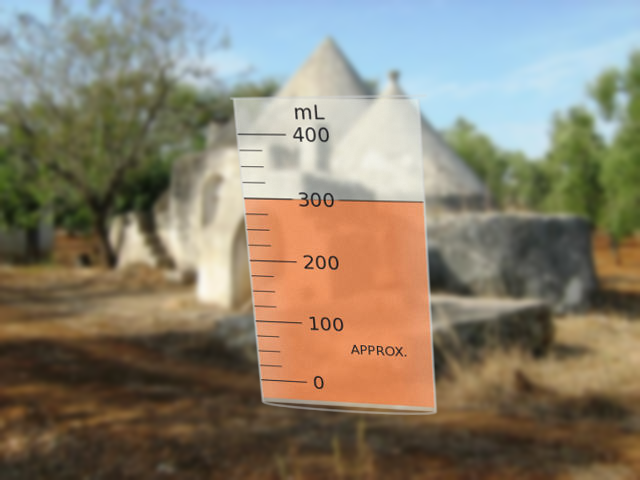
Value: 300 mL
